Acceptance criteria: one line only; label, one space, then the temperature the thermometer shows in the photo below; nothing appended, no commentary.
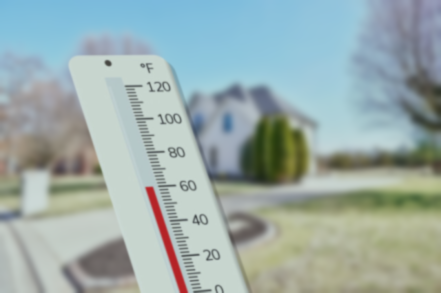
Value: 60 °F
